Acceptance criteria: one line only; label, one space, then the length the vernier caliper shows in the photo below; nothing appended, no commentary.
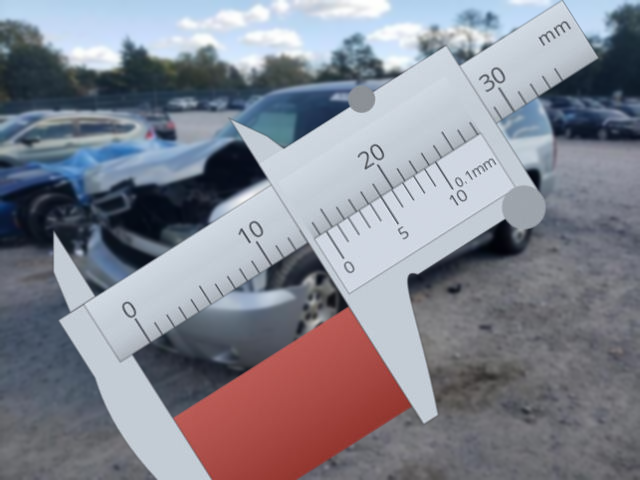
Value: 14.5 mm
